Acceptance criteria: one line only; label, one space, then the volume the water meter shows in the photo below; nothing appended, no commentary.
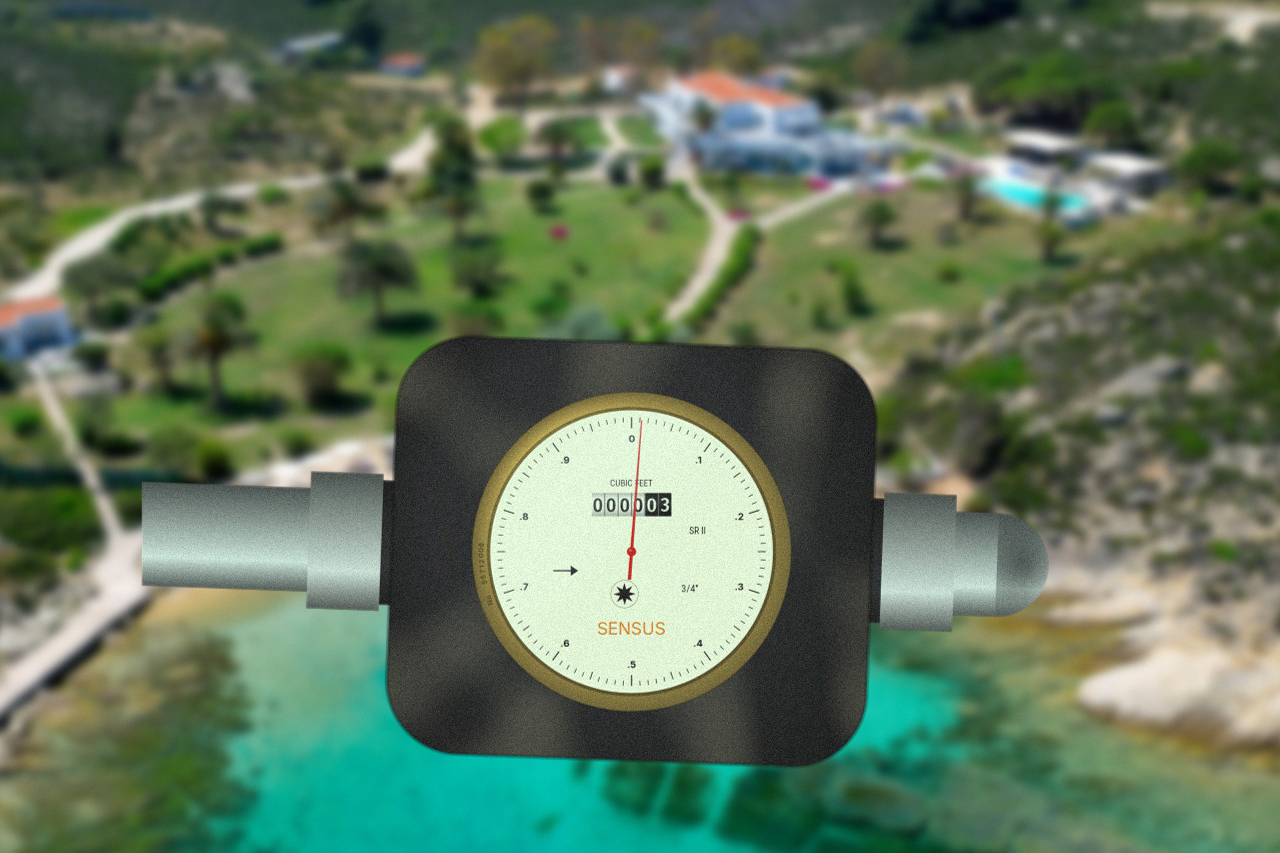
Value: 3.01 ft³
